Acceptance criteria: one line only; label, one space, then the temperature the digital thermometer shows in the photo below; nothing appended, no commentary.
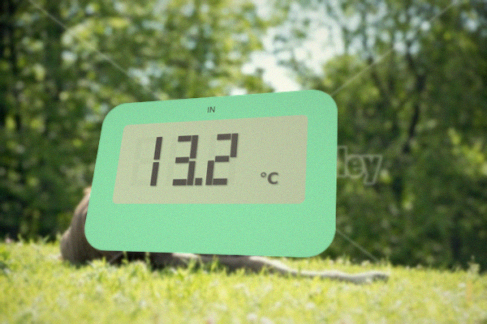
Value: 13.2 °C
